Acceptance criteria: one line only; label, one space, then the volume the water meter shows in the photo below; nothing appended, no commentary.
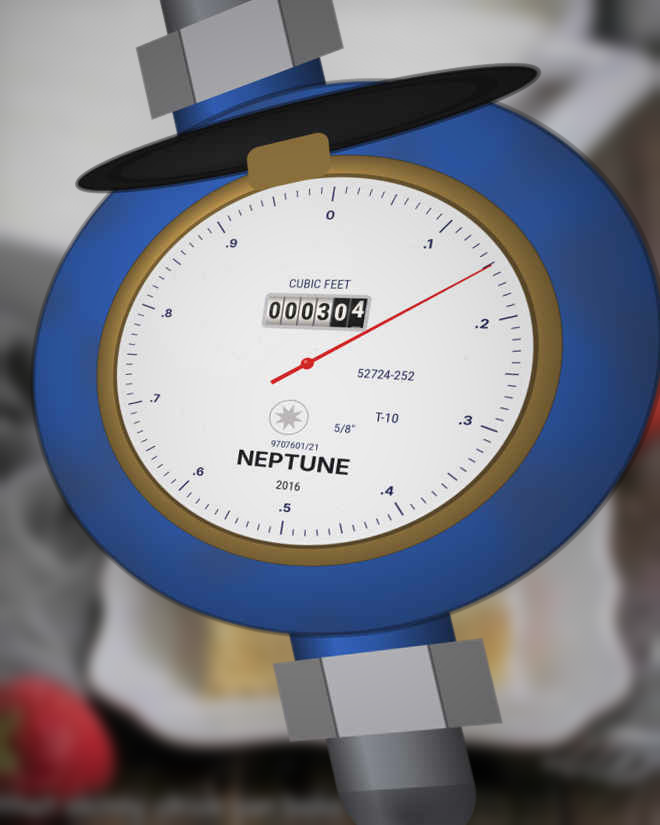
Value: 304.15 ft³
